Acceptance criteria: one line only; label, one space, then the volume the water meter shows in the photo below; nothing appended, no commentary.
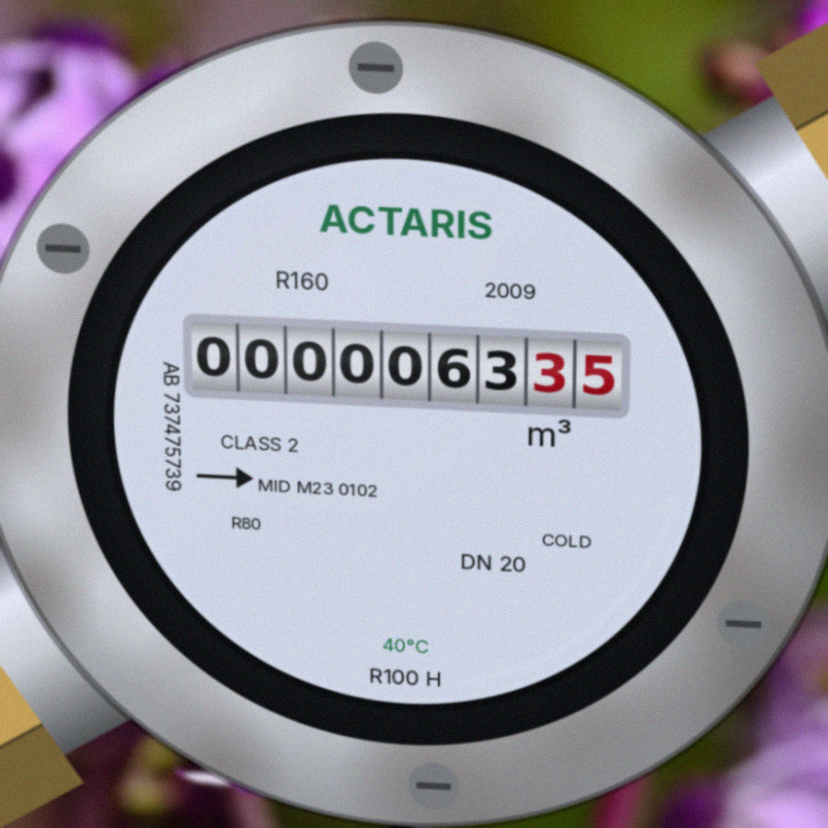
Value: 63.35 m³
